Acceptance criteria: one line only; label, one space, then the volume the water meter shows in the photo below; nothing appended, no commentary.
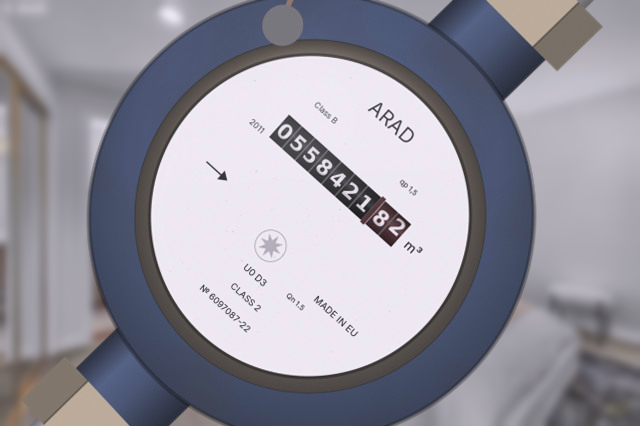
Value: 558421.82 m³
